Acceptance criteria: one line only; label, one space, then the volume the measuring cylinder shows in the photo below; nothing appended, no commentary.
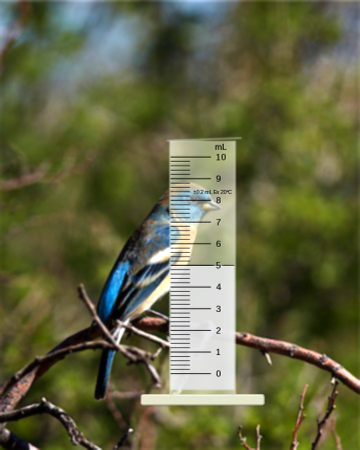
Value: 5 mL
